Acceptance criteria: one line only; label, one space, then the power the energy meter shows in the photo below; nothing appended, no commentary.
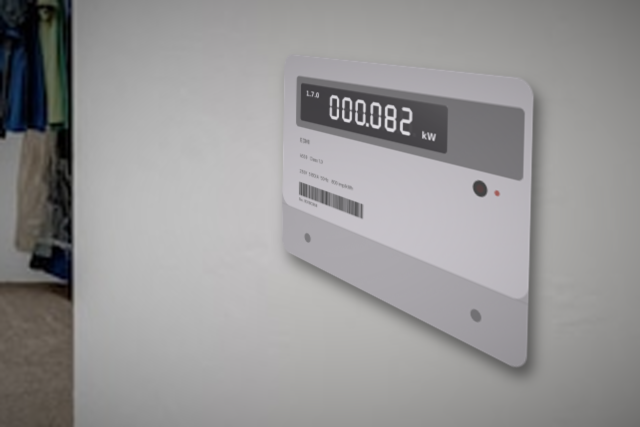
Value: 0.082 kW
